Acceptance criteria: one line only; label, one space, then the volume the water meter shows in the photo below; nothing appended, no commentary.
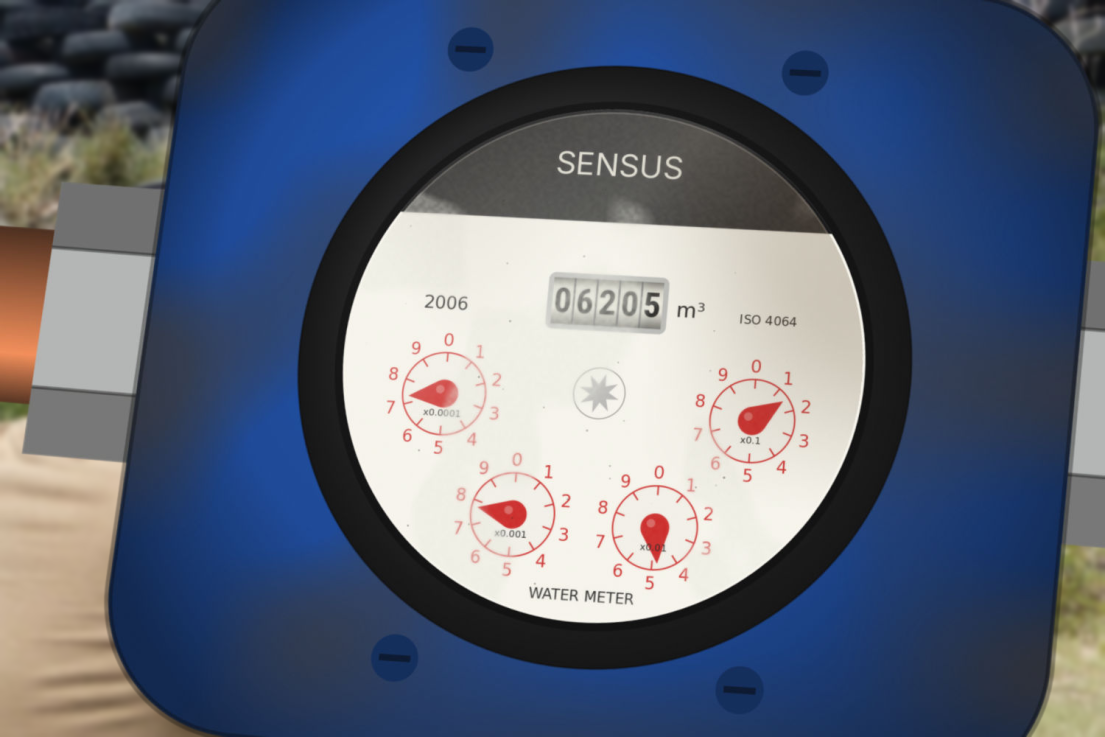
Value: 6205.1477 m³
